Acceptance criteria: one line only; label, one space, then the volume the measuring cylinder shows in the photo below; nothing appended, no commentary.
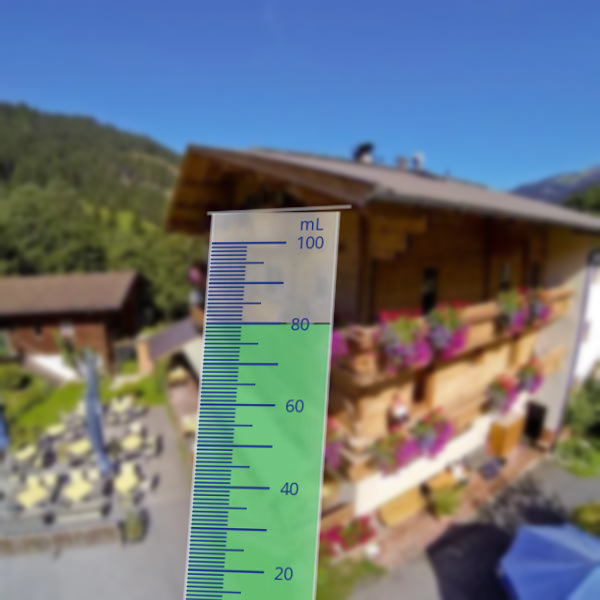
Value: 80 mL
